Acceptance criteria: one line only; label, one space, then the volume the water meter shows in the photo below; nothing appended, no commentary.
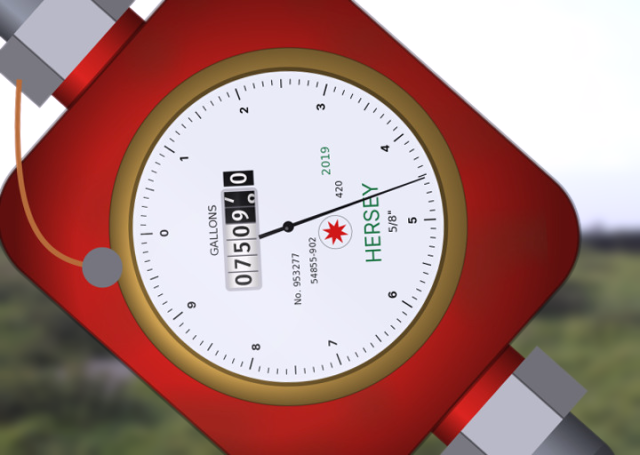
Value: 750974.5 gal
